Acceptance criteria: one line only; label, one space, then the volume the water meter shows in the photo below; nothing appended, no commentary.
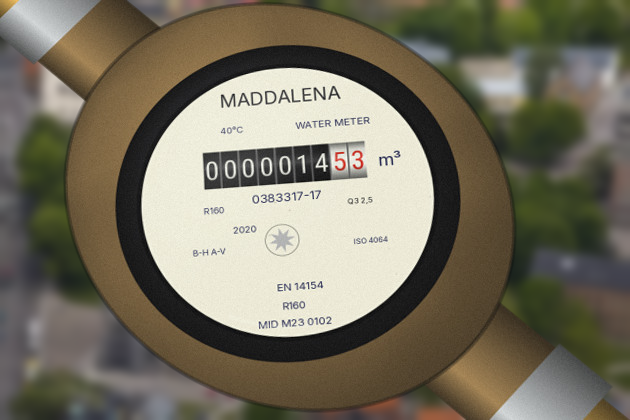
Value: 14.53 m³
